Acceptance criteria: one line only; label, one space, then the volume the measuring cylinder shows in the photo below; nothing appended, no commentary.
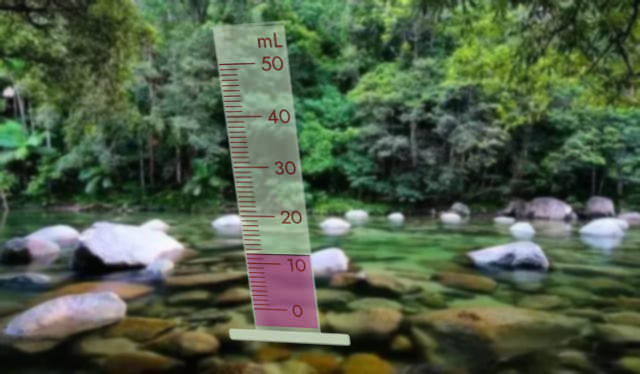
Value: 12 mL
